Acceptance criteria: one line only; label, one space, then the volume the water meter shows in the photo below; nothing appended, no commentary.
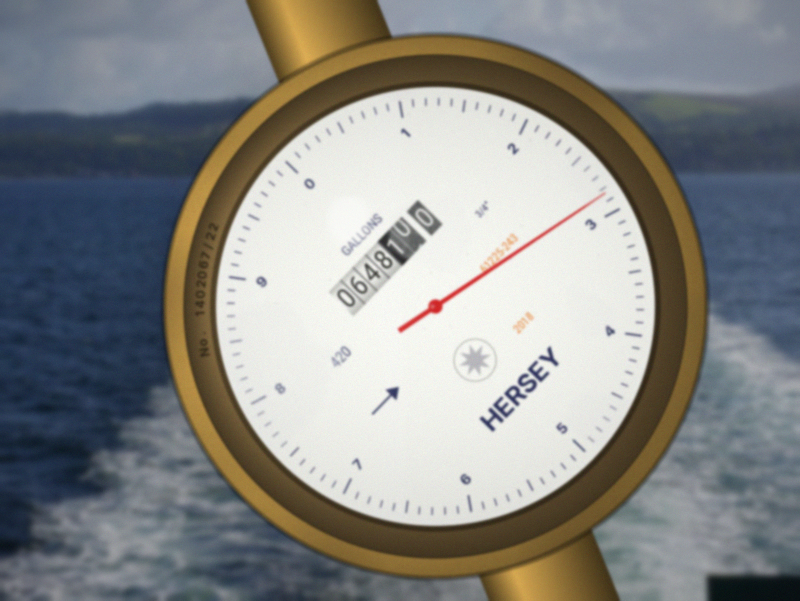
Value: 648102.8 gal
